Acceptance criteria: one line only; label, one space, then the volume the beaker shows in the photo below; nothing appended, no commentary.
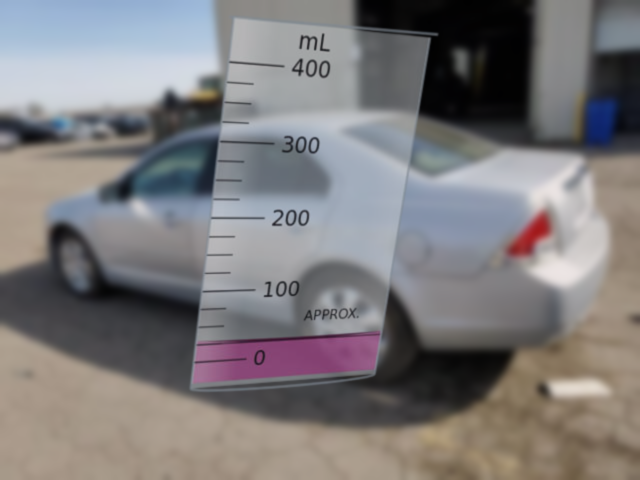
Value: 25 mL
